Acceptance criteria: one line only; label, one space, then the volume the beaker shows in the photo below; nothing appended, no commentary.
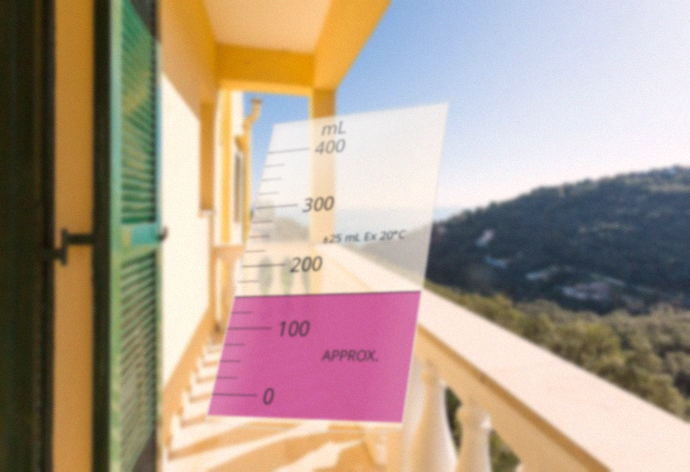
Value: 150 mL
